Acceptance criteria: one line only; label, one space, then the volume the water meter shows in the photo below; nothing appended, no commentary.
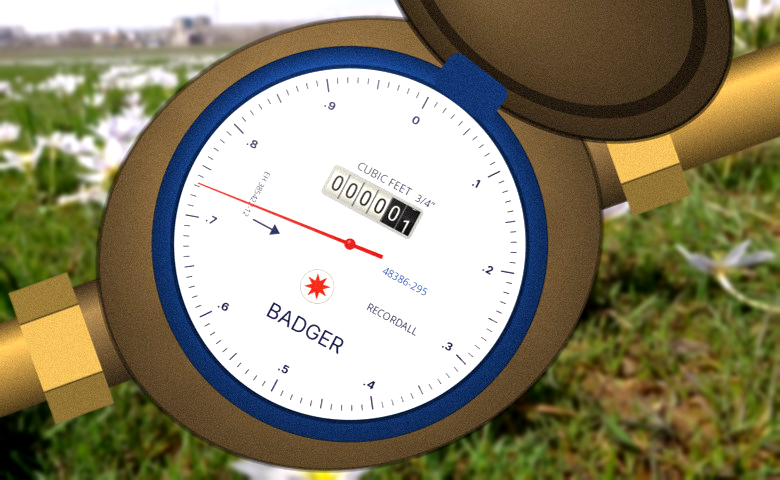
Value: 0.73 ft³
